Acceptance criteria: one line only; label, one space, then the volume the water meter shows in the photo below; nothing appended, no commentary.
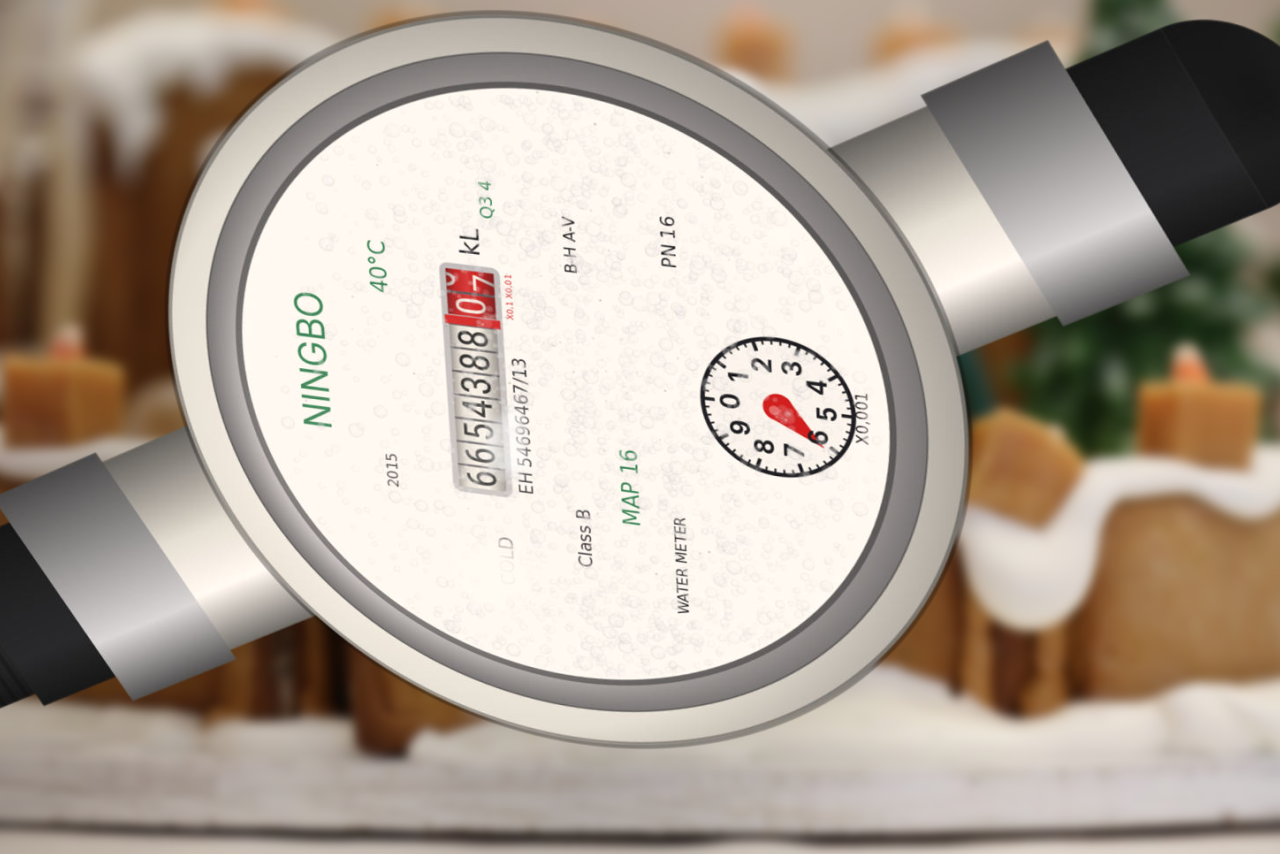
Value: 6654388.066 kL
